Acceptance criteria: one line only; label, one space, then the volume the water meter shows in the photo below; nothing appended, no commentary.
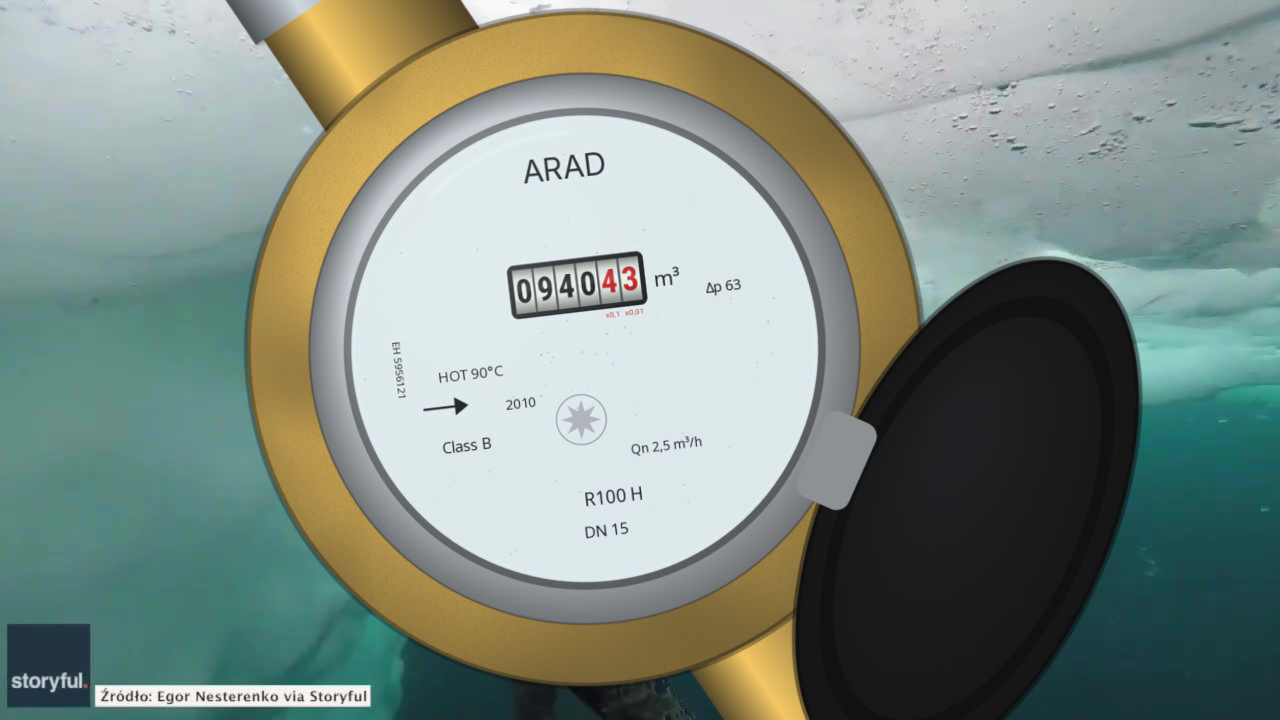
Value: 940.43 m³
